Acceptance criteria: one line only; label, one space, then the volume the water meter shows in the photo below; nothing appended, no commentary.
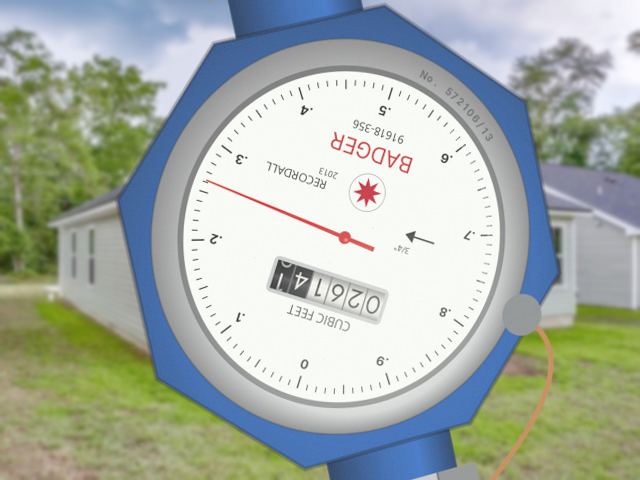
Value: 26141.26 ft³
